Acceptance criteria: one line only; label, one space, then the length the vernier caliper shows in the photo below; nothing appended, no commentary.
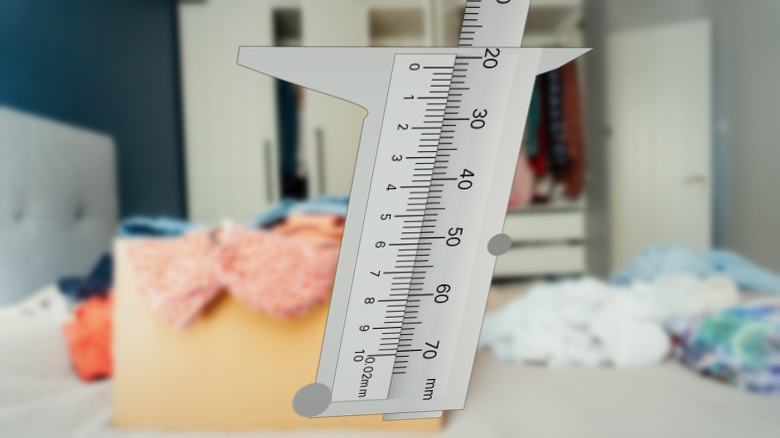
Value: 21.6 mm
